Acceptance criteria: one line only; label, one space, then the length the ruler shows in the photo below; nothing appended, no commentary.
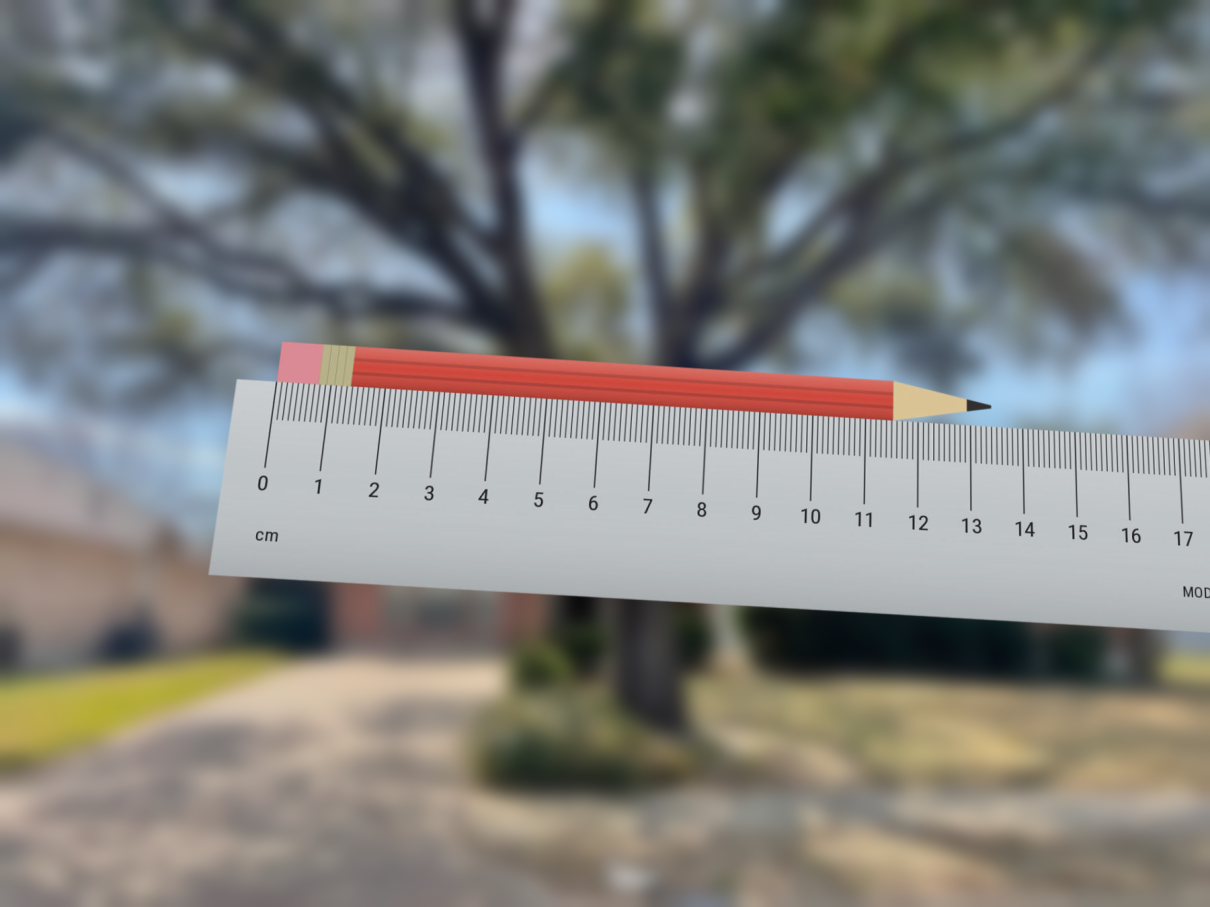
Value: 13.4 cm
